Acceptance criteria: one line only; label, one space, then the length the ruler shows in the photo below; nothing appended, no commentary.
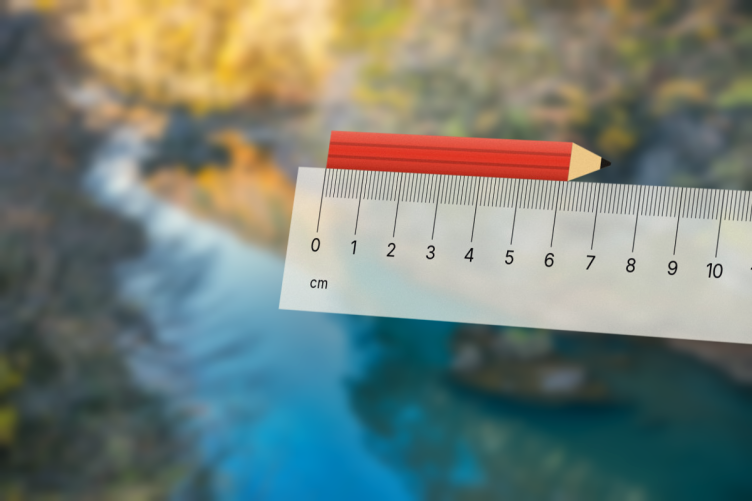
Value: 7.2 cm
